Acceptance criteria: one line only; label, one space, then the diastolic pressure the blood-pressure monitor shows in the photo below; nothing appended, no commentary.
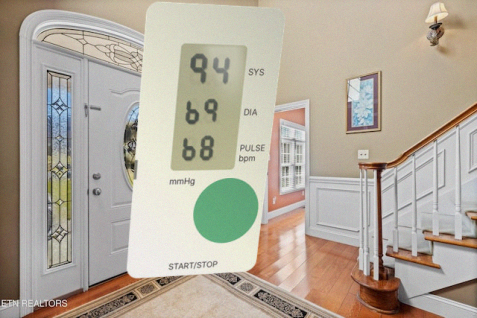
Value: 69 mmHg
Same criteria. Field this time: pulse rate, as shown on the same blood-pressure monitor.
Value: 68 bpm
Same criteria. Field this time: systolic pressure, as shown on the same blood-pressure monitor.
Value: 94 mmHg
